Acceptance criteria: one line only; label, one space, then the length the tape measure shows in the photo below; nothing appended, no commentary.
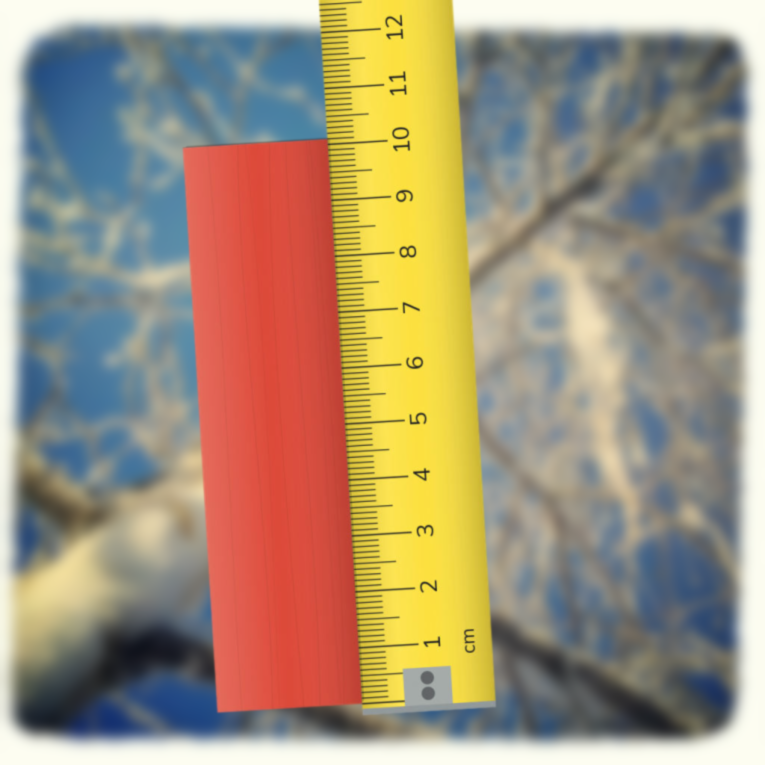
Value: 10.1 cm
